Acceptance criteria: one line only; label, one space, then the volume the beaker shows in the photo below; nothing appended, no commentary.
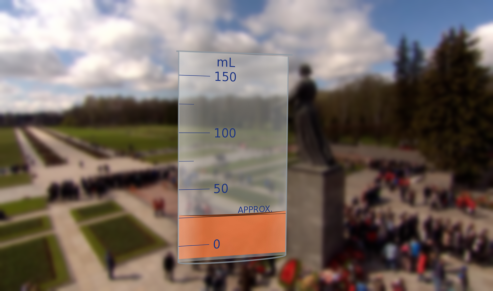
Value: 25 mL
